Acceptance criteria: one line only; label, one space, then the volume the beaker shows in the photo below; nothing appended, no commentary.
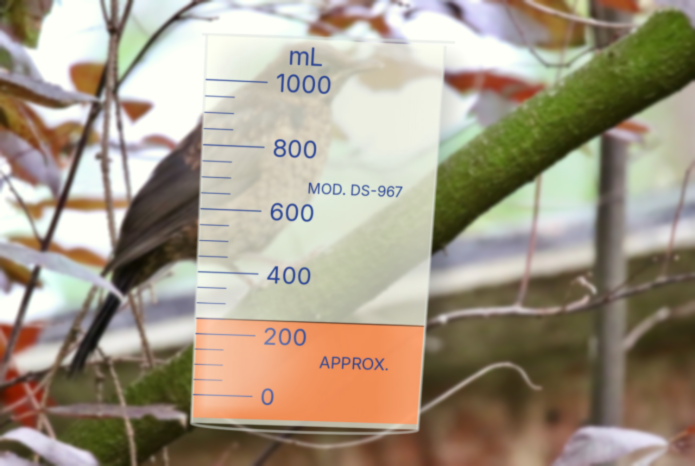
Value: 250 mL
